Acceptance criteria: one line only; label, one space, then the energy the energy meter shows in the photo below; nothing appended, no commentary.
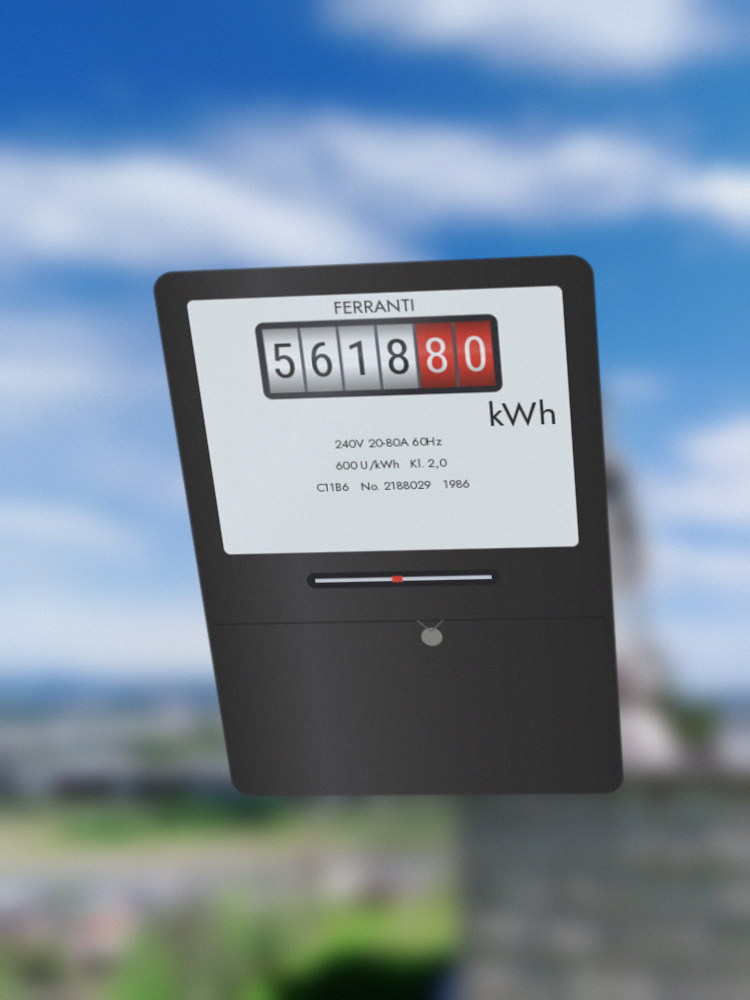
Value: 5618.80 kWh
